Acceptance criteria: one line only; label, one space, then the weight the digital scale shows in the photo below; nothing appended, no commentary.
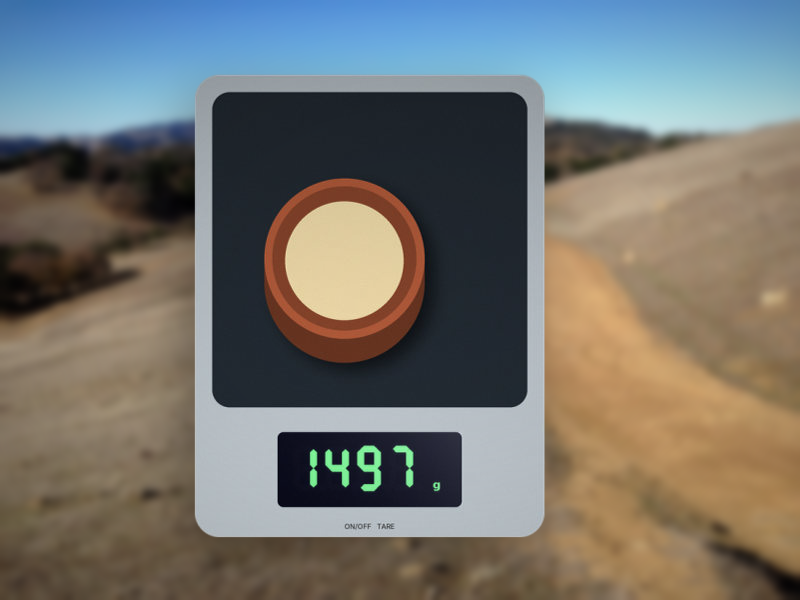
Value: 1497 g
